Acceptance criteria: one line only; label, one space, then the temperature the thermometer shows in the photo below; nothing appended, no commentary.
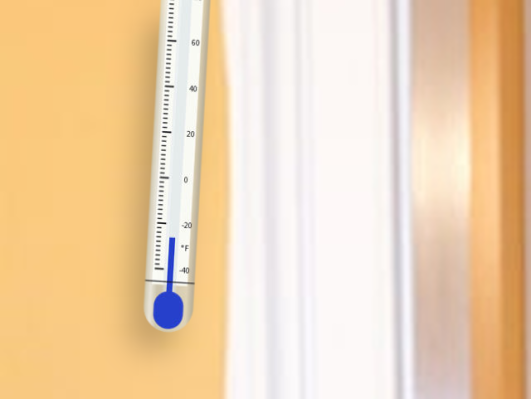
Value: -26 °F
